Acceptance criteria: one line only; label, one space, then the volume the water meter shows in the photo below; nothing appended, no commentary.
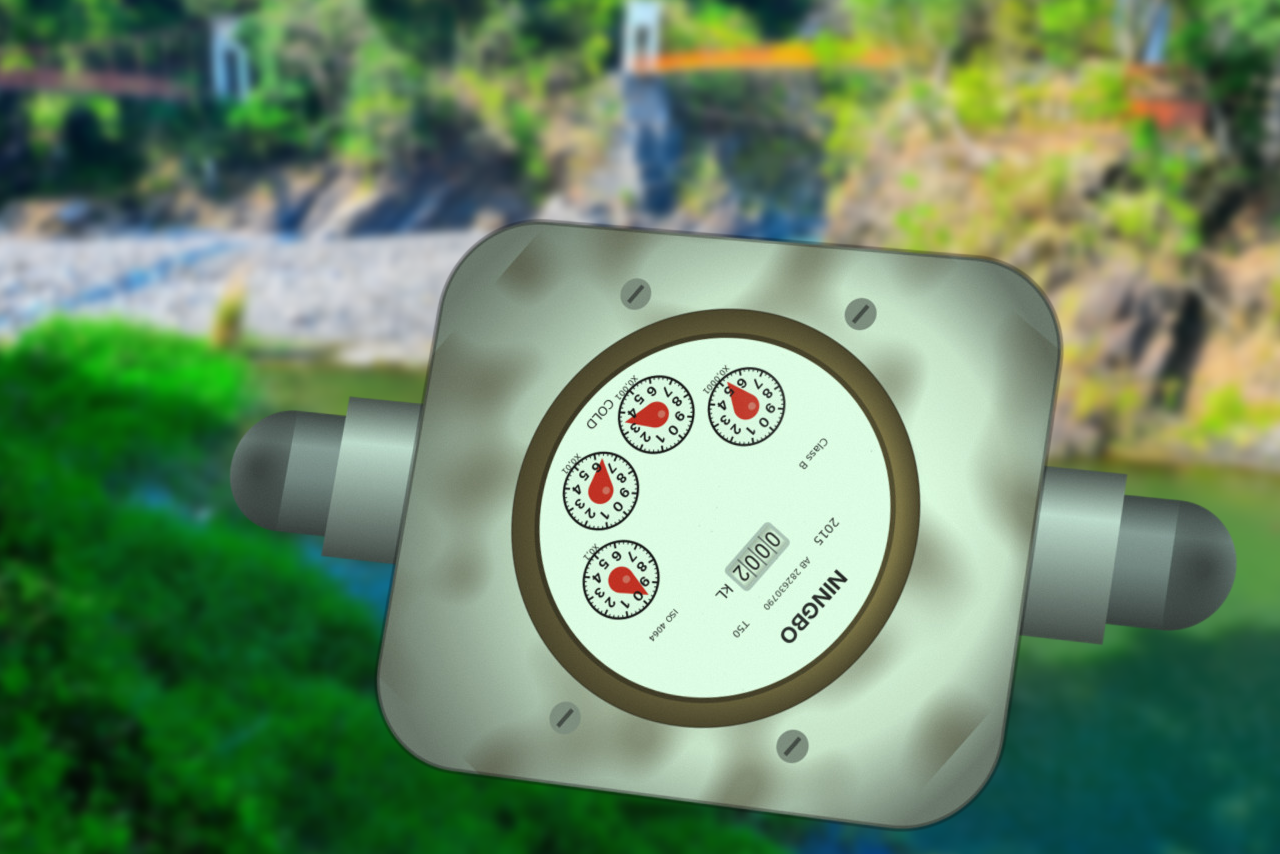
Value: 1.9635 kL
